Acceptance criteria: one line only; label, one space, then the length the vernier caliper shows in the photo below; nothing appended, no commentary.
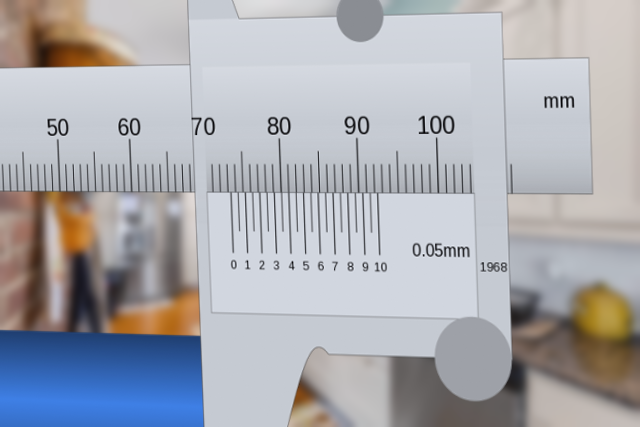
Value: 73.4 mm
